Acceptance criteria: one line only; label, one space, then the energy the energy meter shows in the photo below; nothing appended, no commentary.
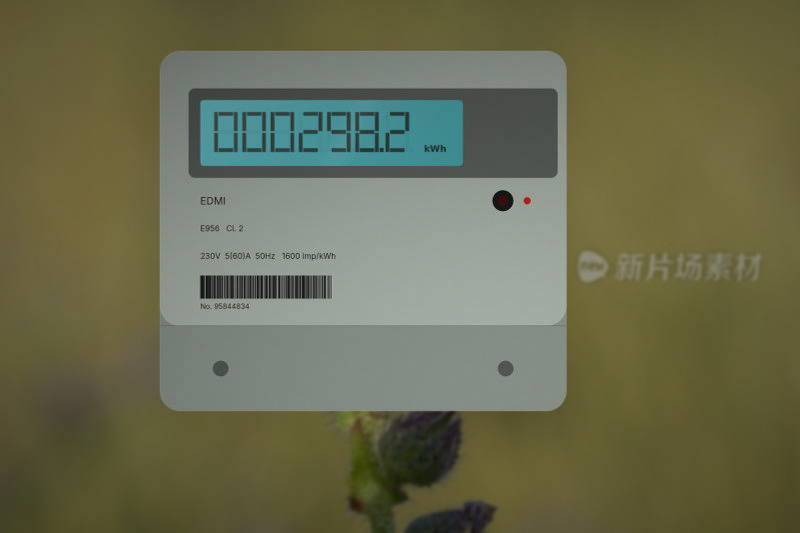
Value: 298.2 kWh
